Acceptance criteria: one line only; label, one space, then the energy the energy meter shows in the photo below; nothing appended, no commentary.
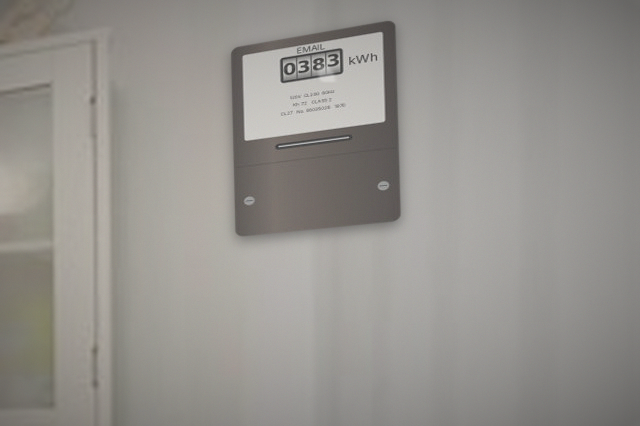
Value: 383 kWh
